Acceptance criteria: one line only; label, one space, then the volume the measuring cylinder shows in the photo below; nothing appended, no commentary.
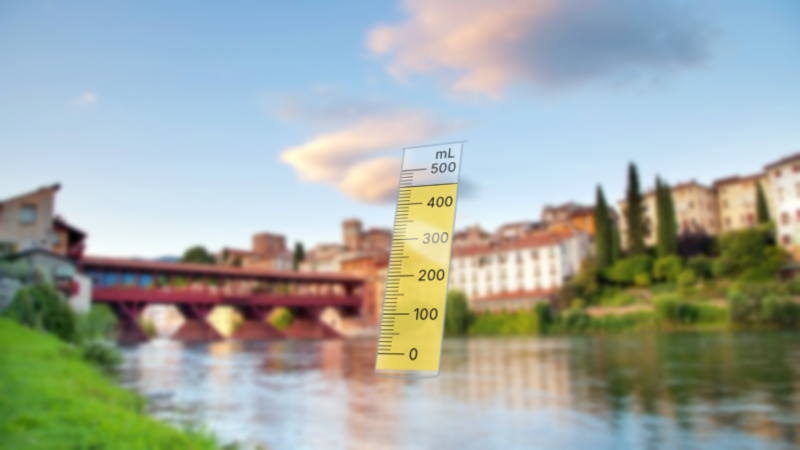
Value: 450 mL
